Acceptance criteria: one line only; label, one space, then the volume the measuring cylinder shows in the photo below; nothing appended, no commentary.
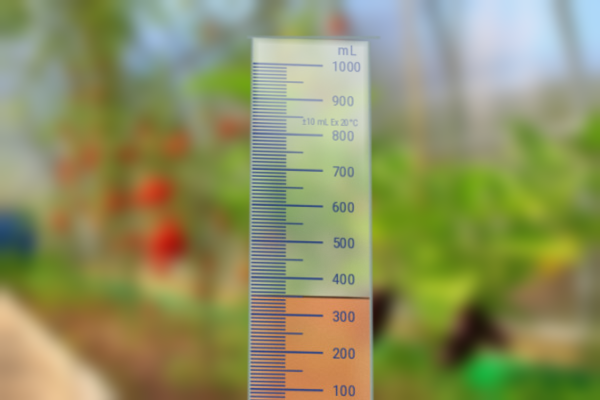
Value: 350 mL
